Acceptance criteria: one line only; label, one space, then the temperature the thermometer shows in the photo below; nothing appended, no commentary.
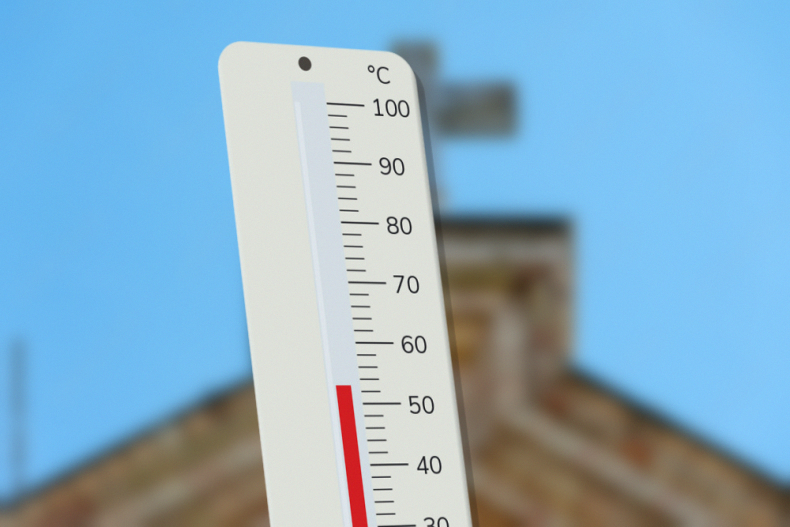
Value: 53 °C
